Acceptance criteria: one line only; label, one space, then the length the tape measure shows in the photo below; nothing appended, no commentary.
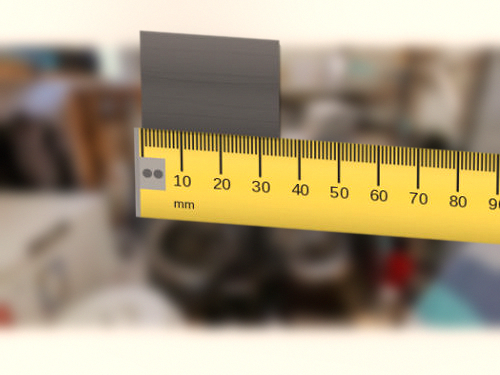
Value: 35 mm
